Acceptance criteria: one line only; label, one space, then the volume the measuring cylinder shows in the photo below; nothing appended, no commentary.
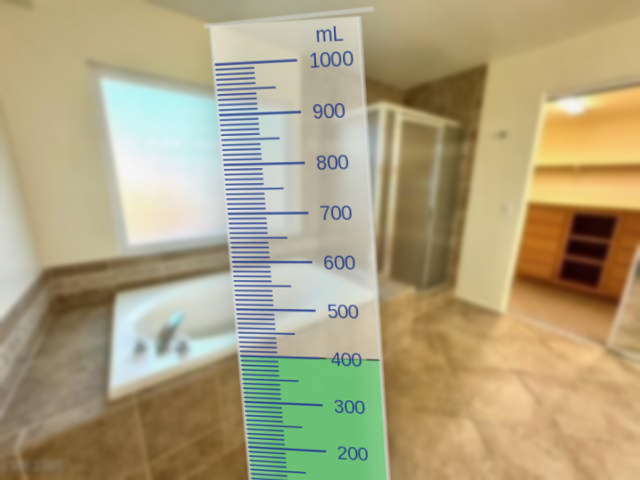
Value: 400 mL
